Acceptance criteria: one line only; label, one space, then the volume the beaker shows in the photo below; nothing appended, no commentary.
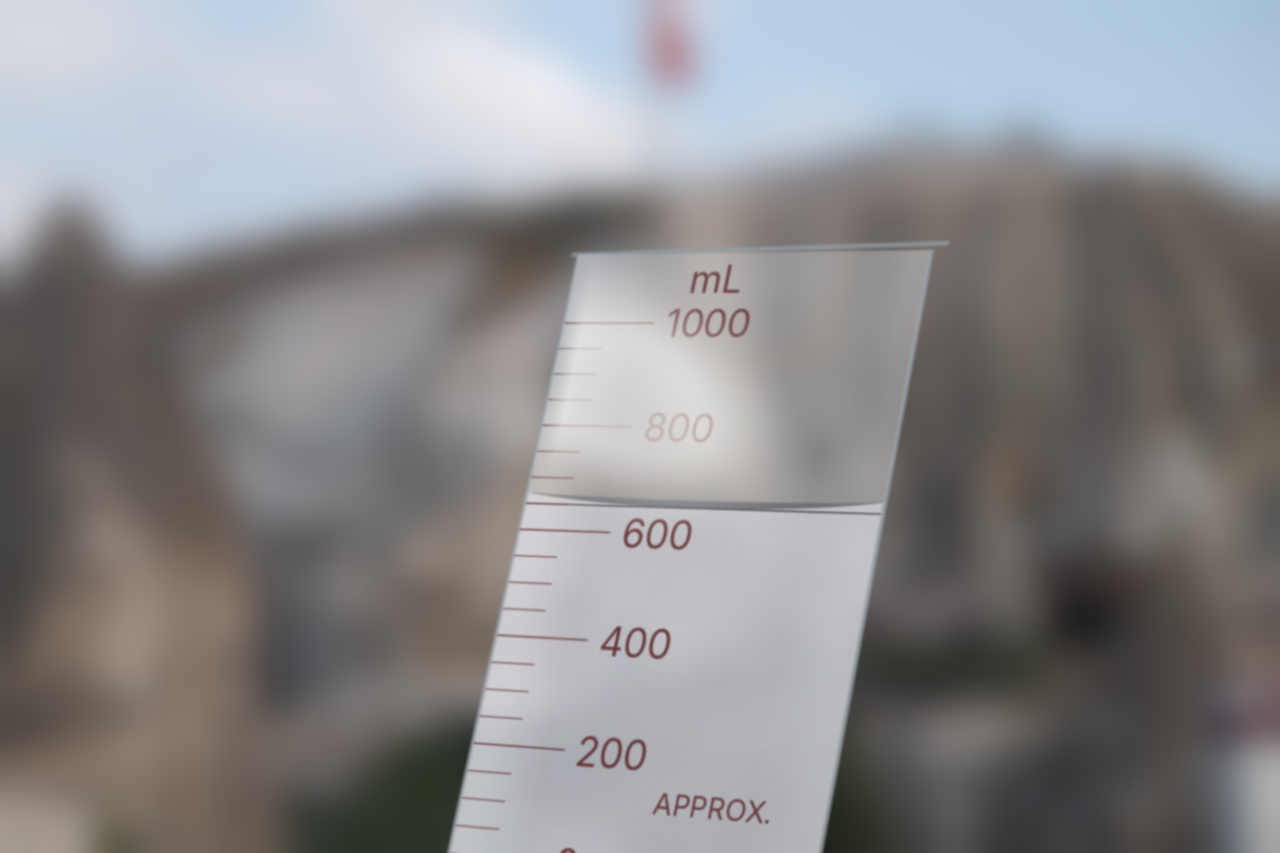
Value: 650 mL
